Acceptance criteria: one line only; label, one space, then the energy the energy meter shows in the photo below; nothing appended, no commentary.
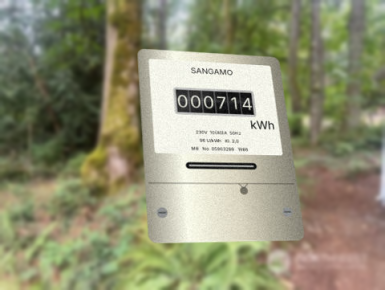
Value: 714 kWh
